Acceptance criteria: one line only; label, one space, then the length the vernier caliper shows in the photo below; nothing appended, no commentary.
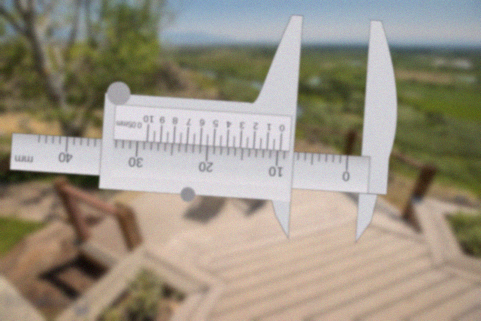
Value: 9.6 mm
